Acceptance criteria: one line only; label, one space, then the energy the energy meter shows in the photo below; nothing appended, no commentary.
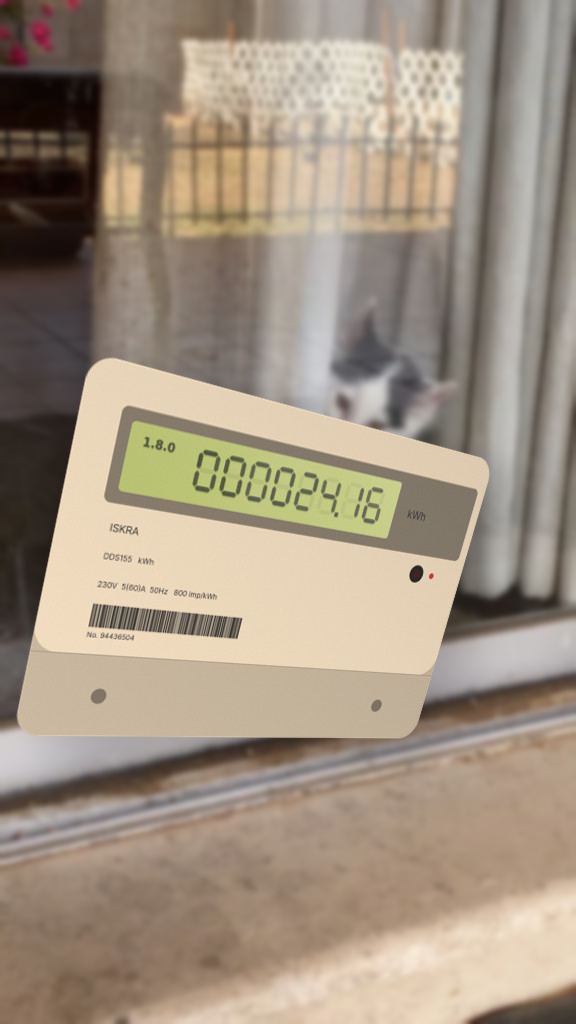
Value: 24.16 kWh
